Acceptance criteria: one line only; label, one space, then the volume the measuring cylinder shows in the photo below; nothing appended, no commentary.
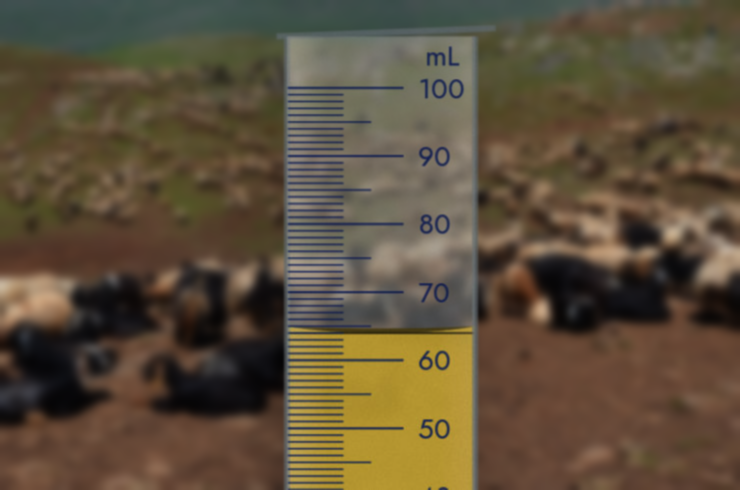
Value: 64 mL
